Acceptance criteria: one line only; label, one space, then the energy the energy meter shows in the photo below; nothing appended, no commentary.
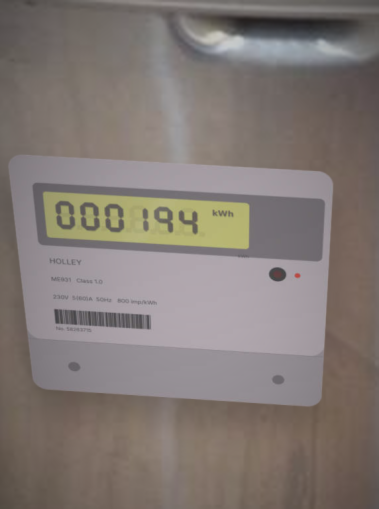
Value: 194 kWh
